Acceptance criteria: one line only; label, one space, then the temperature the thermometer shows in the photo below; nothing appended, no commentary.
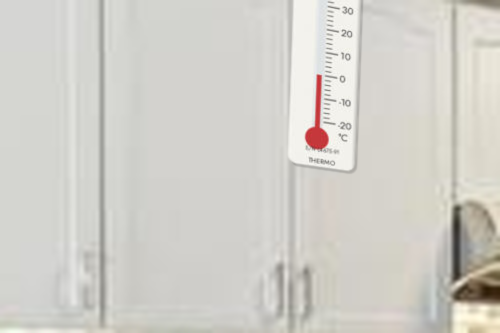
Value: 0 °C
